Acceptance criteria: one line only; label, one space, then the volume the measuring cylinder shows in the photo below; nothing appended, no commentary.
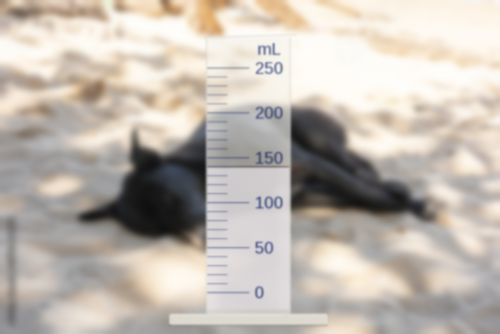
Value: 140 mL
